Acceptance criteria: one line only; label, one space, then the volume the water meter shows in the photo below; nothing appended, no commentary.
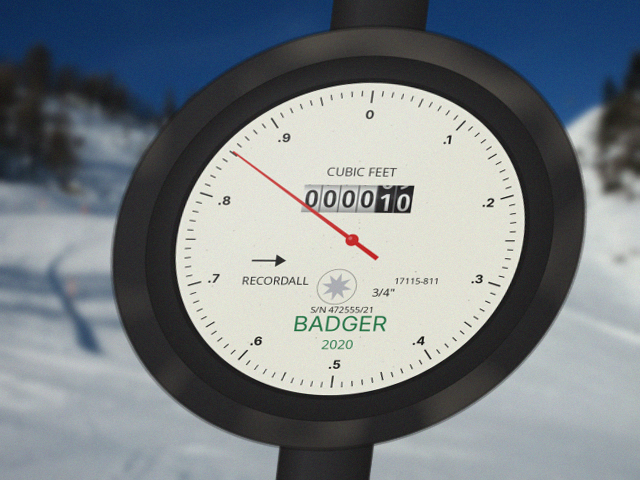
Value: 9.85 ft³
